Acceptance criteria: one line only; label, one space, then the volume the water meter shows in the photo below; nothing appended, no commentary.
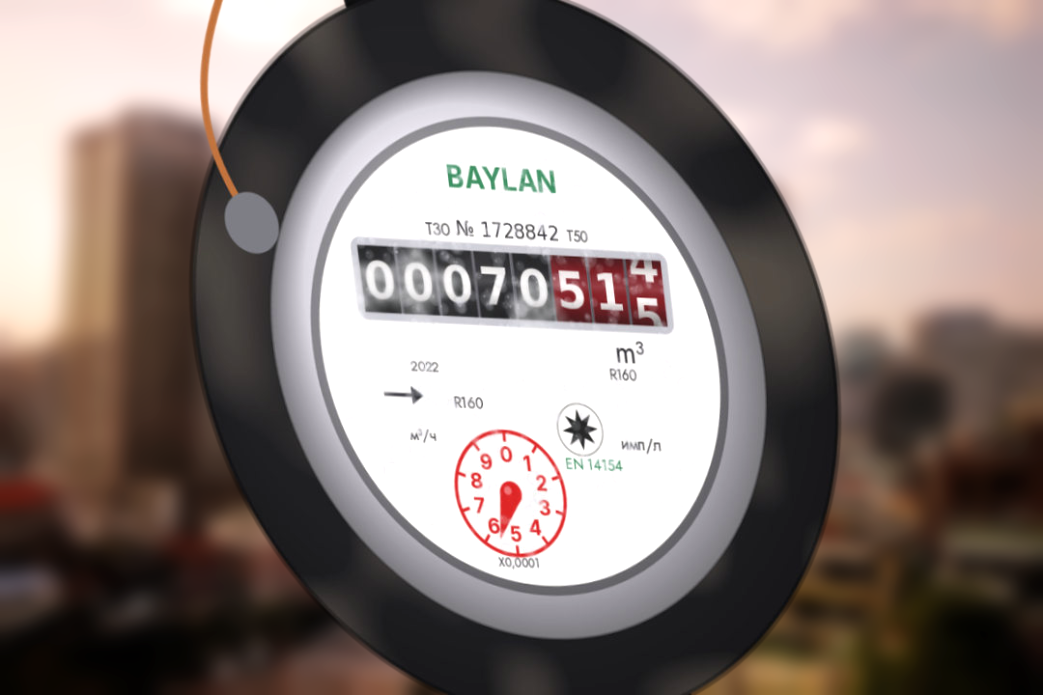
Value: 70.5145 m³
